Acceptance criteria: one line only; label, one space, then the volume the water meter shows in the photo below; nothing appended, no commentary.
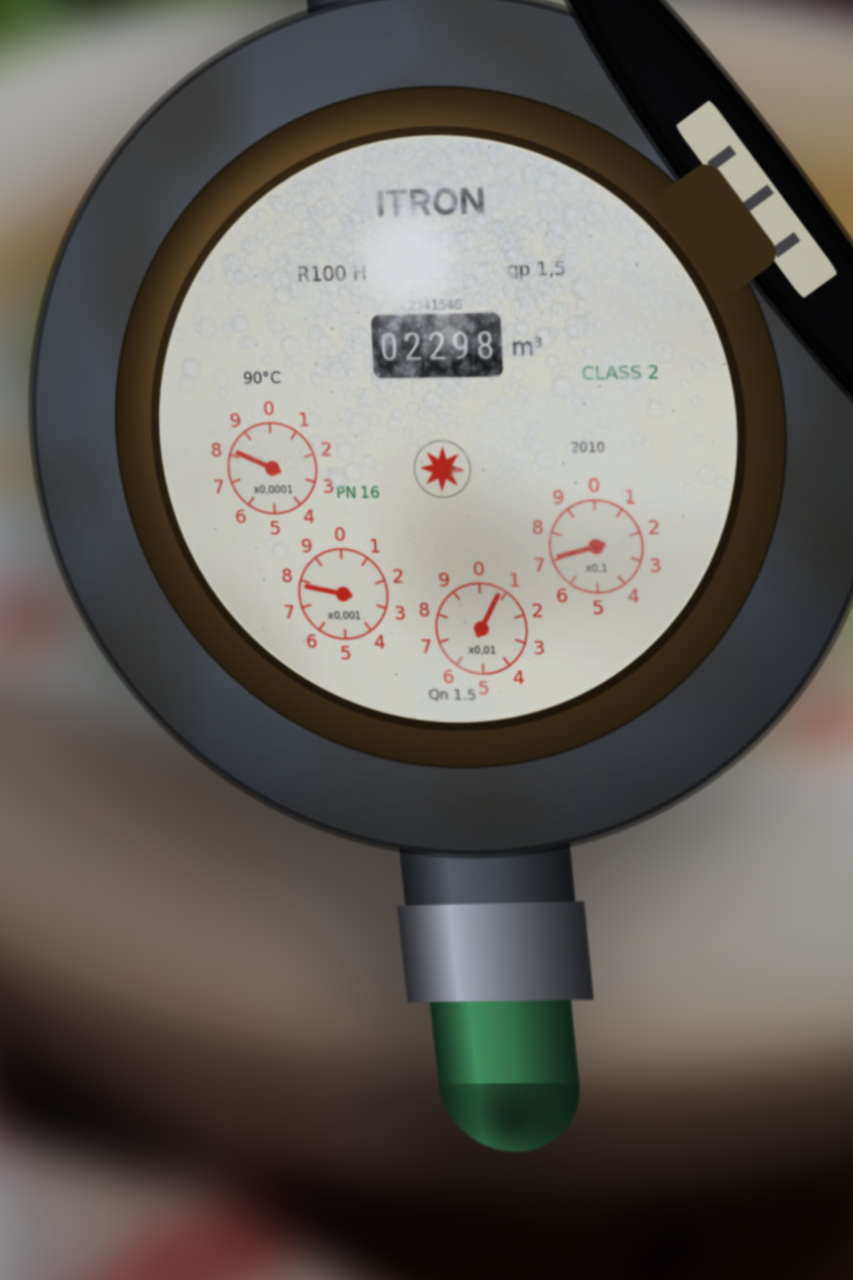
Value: 2298.7078 m³
